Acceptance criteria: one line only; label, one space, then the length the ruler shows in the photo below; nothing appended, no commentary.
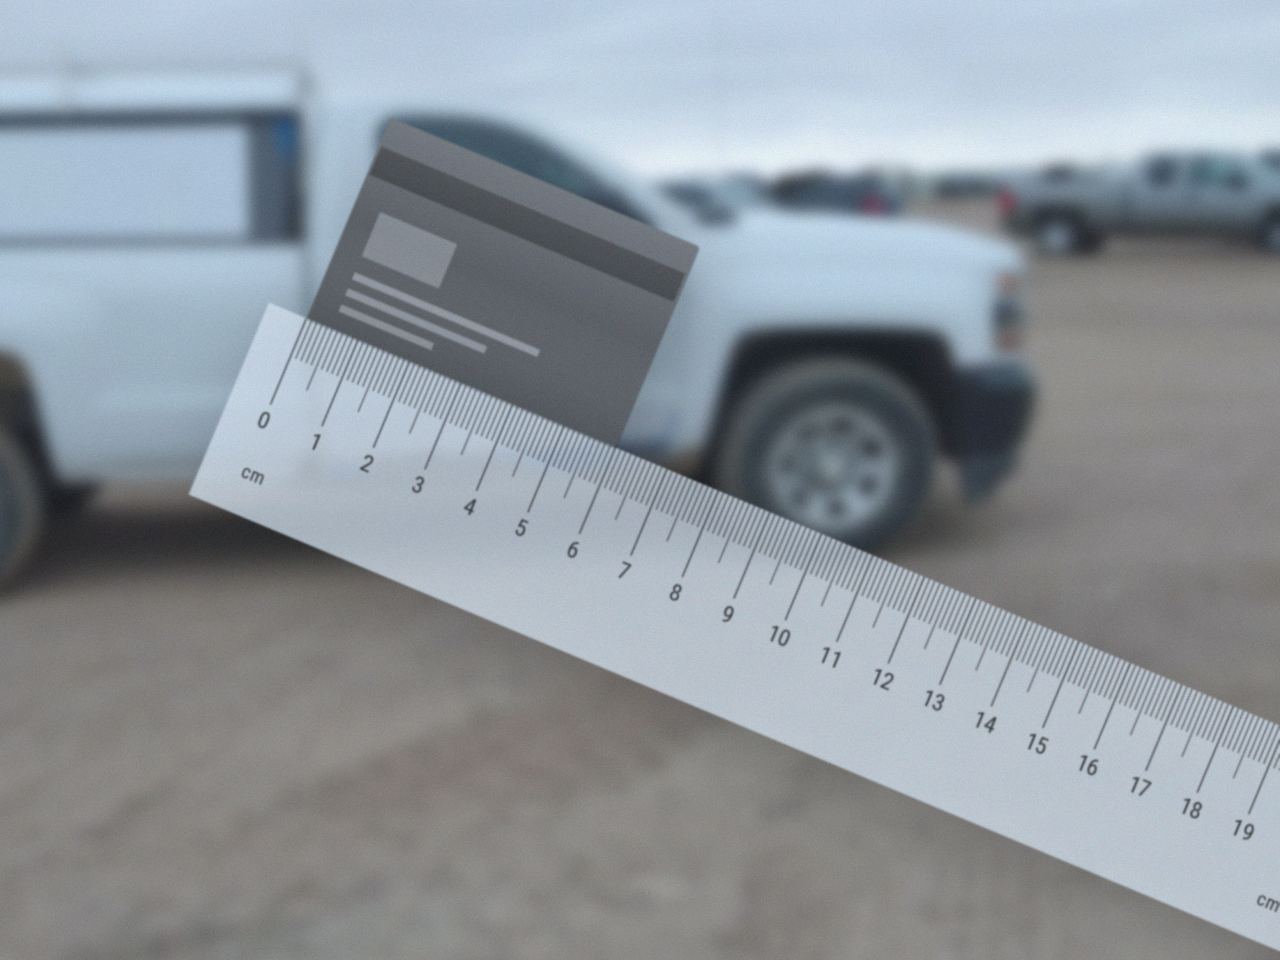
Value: 6 cm
